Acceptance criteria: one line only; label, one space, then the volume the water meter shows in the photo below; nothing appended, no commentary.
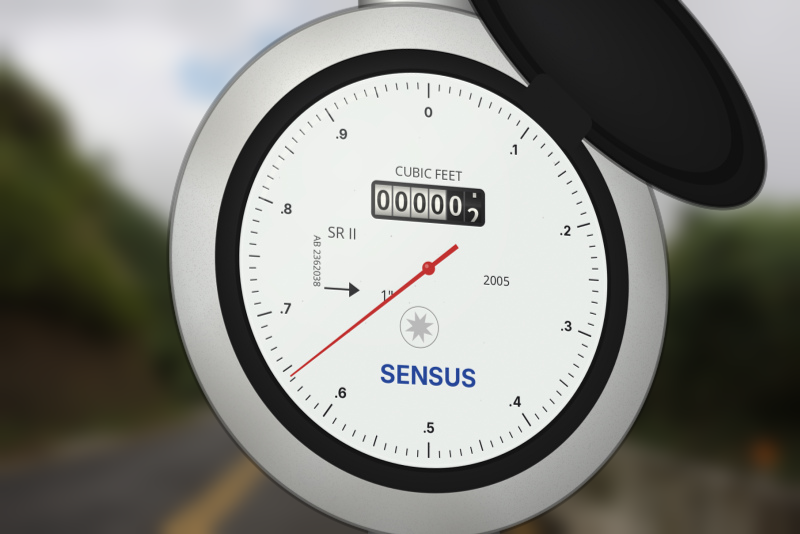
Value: 1.64 ft³
